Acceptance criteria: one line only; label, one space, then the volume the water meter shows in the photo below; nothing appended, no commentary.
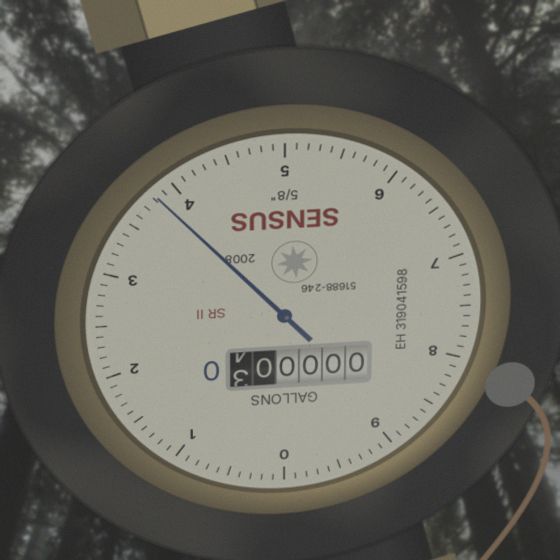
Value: 33.8 gal
